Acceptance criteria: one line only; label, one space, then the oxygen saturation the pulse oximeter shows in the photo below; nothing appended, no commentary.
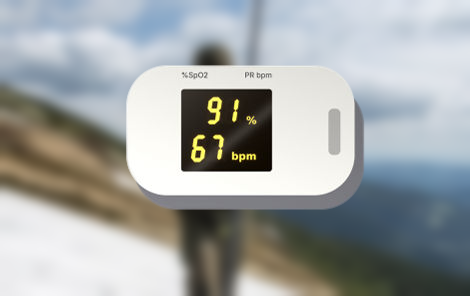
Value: 91 %
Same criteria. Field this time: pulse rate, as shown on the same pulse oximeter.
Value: 67 bpm
